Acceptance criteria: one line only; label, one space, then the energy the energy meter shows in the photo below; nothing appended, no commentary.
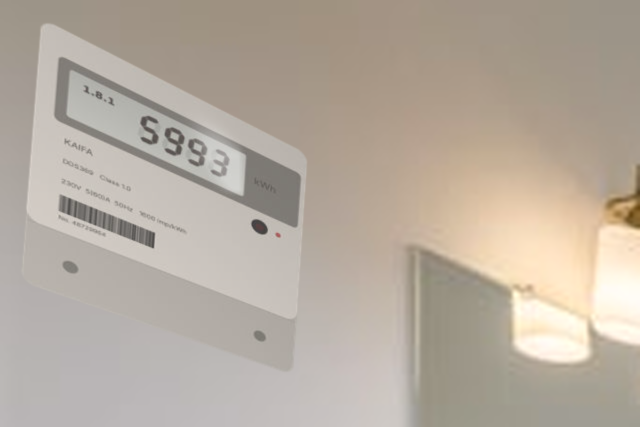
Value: 5993 kWh
